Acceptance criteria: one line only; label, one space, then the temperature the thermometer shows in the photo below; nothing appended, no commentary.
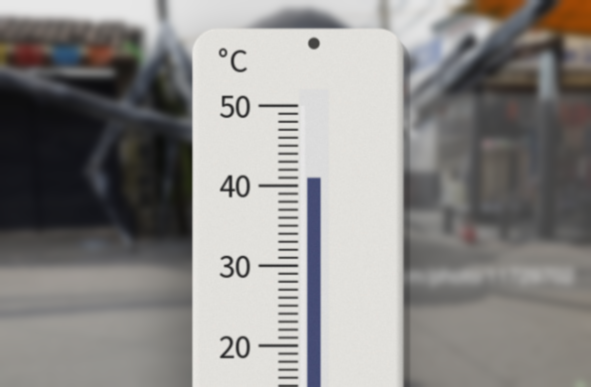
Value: 41 °C
